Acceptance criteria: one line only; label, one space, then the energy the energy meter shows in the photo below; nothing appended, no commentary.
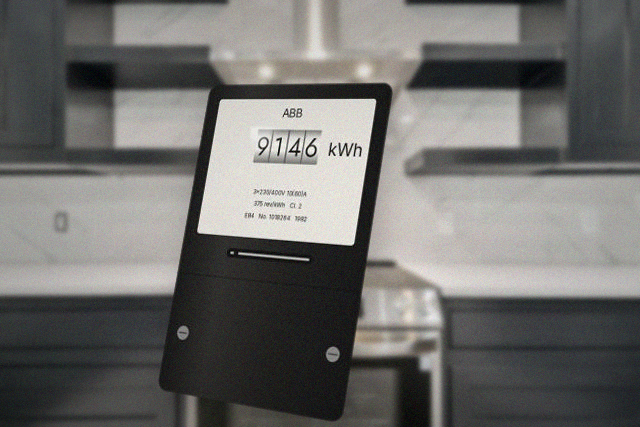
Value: 9146 kWh
